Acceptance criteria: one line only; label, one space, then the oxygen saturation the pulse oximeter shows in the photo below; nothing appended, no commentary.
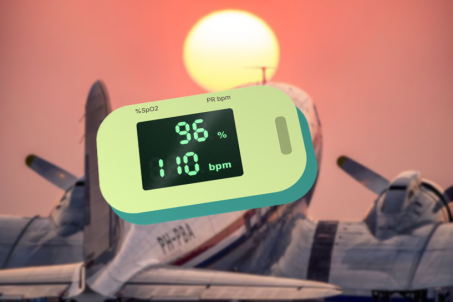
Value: 96 %
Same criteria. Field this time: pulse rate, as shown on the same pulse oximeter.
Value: 110 bpm
